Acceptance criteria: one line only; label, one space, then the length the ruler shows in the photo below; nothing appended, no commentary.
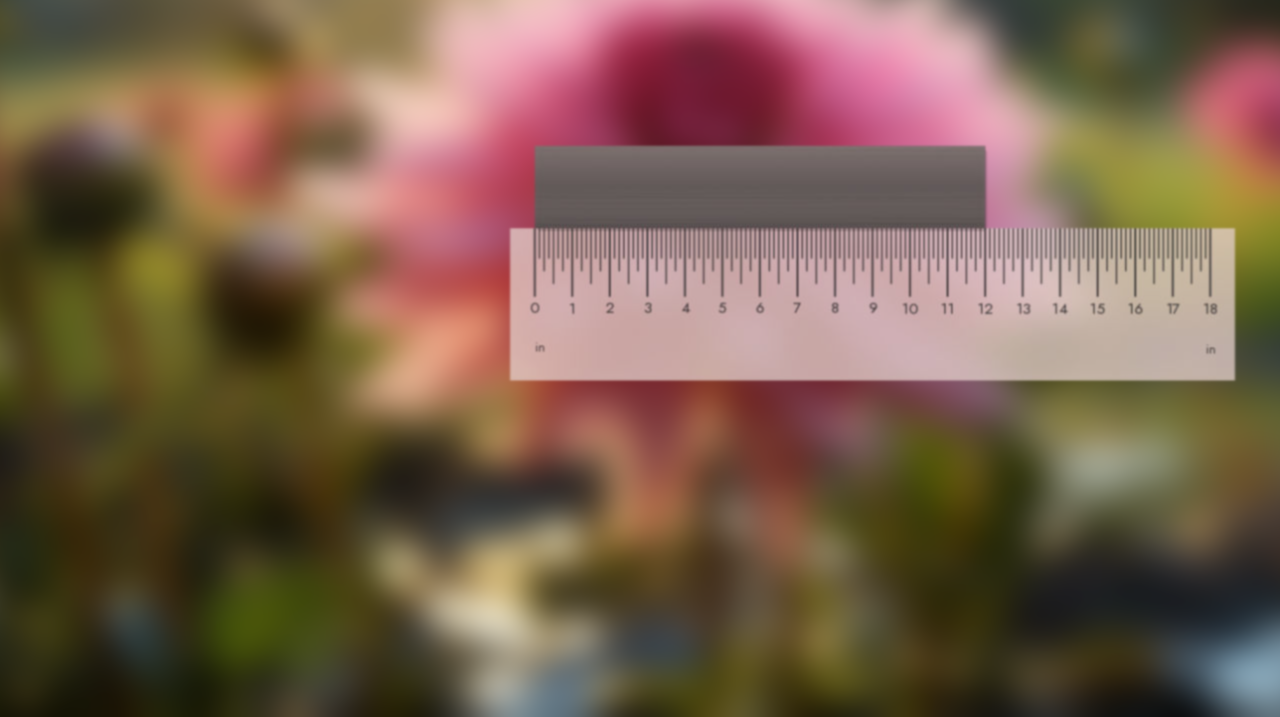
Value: 12 in
